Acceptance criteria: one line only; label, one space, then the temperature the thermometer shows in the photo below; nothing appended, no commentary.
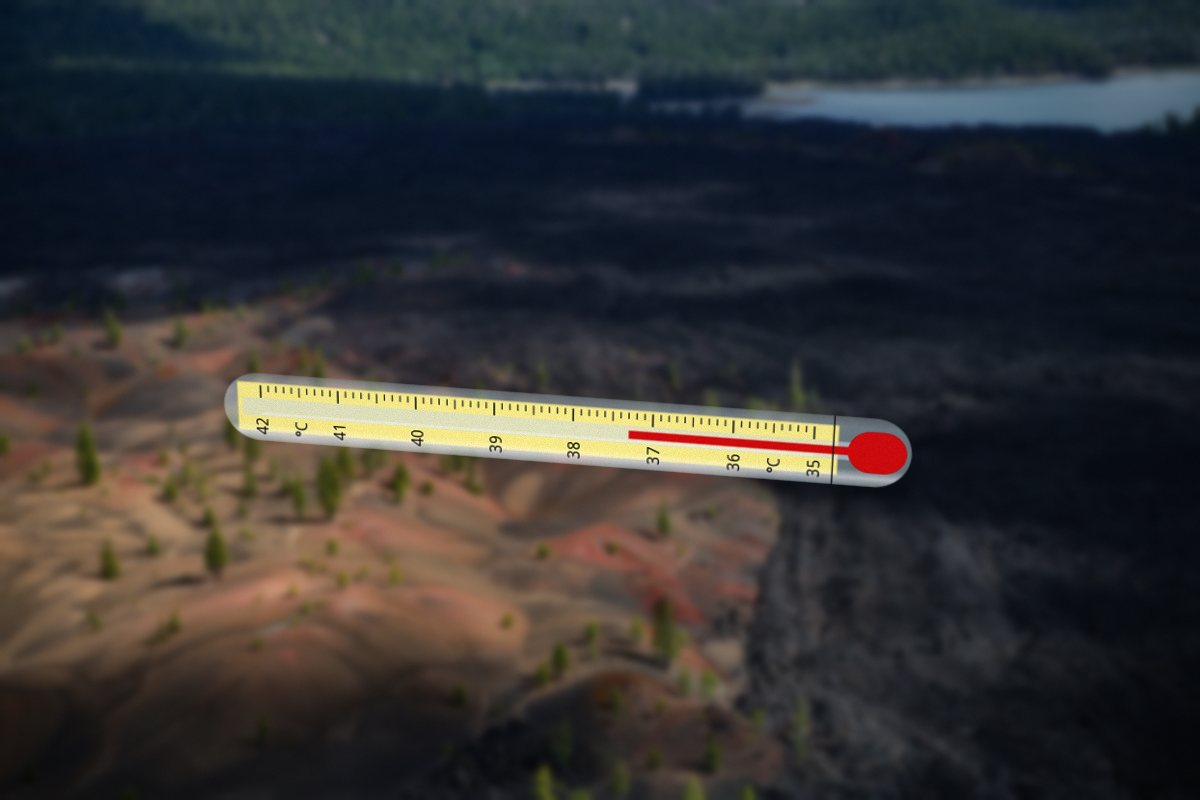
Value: 37.3 °C
